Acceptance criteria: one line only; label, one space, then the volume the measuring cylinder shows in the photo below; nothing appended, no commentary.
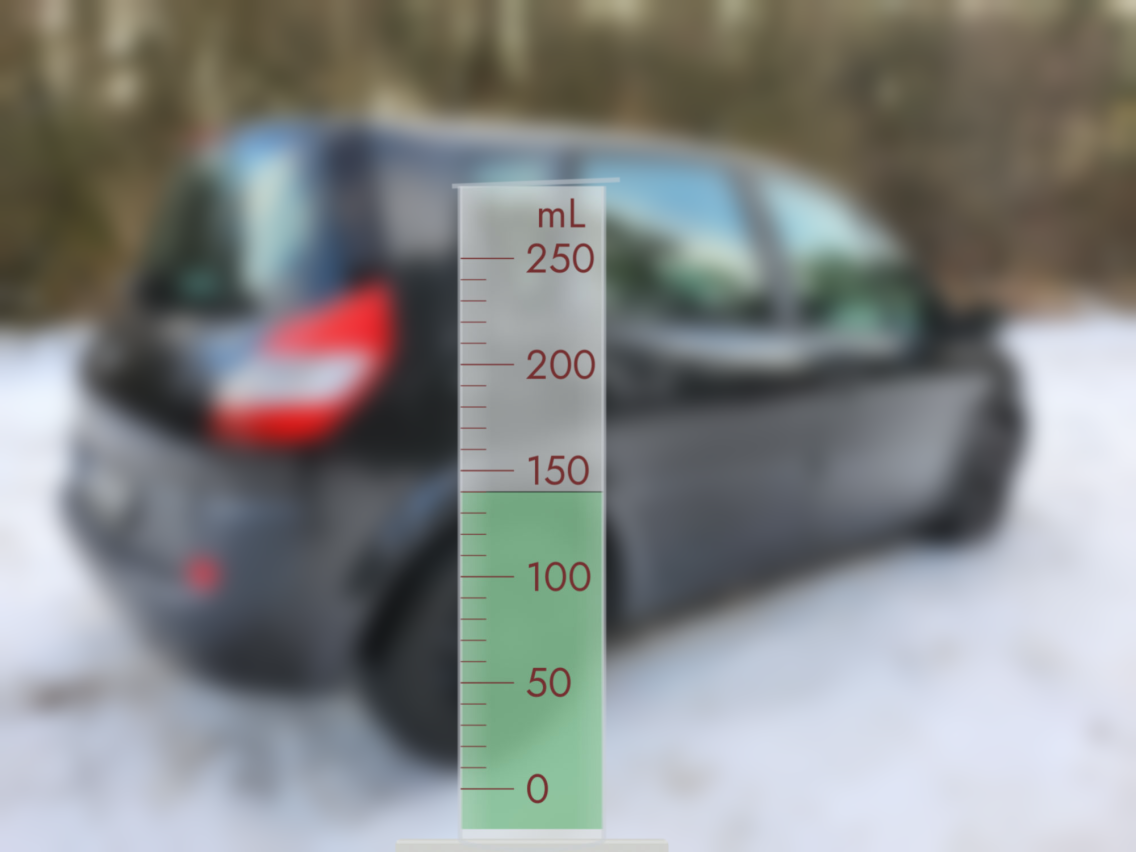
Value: 140 mL
